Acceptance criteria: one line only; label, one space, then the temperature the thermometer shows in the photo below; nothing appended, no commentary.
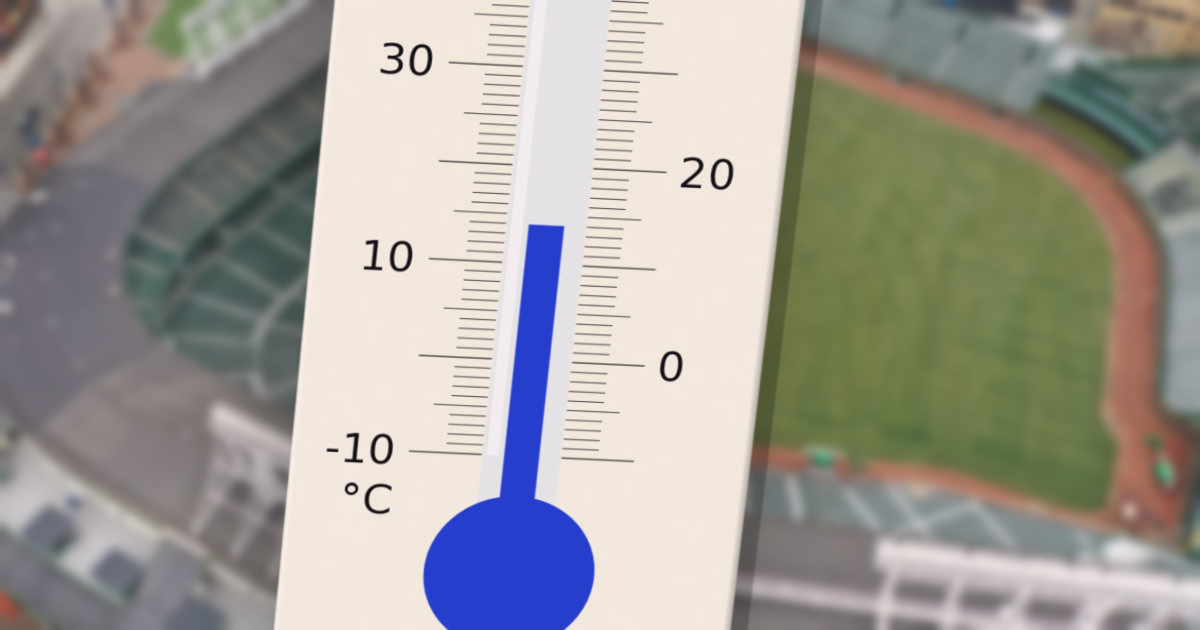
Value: 14 °C
